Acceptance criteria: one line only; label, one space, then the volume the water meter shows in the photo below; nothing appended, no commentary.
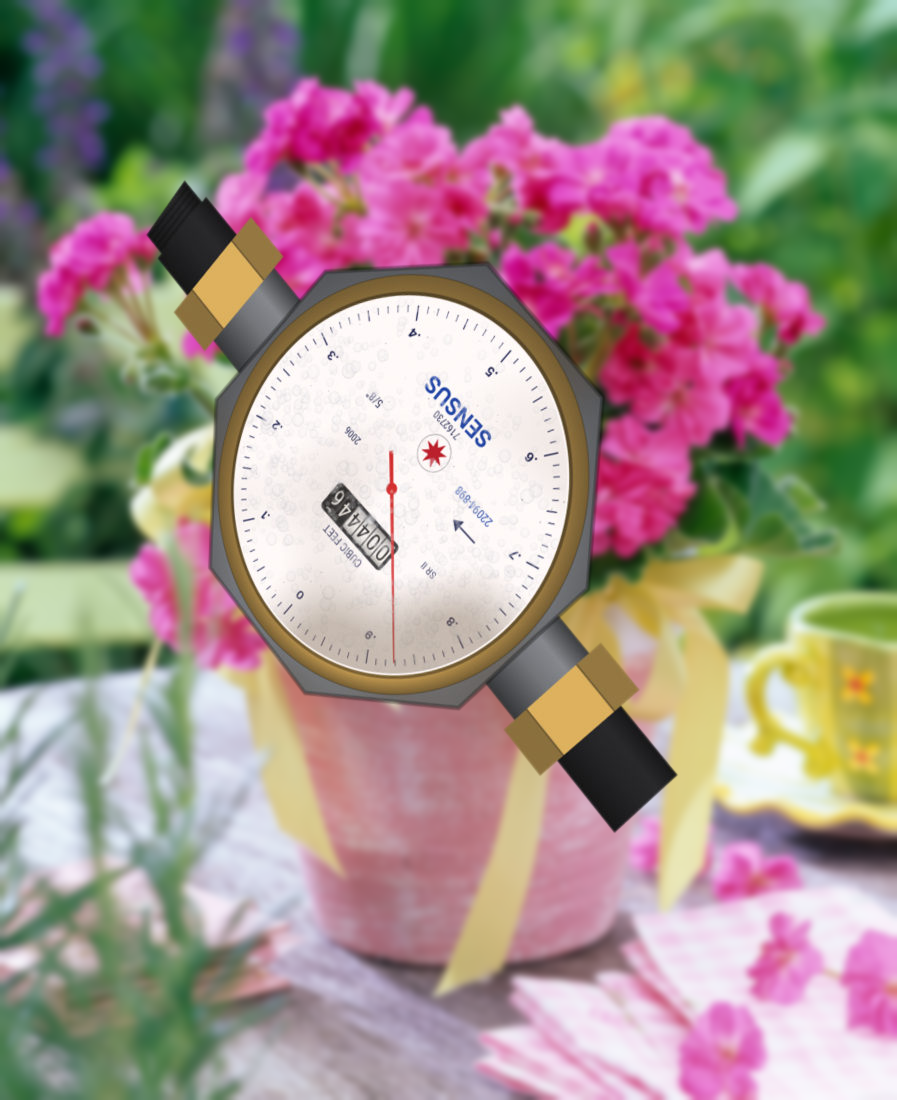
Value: 4445.87 ft³
